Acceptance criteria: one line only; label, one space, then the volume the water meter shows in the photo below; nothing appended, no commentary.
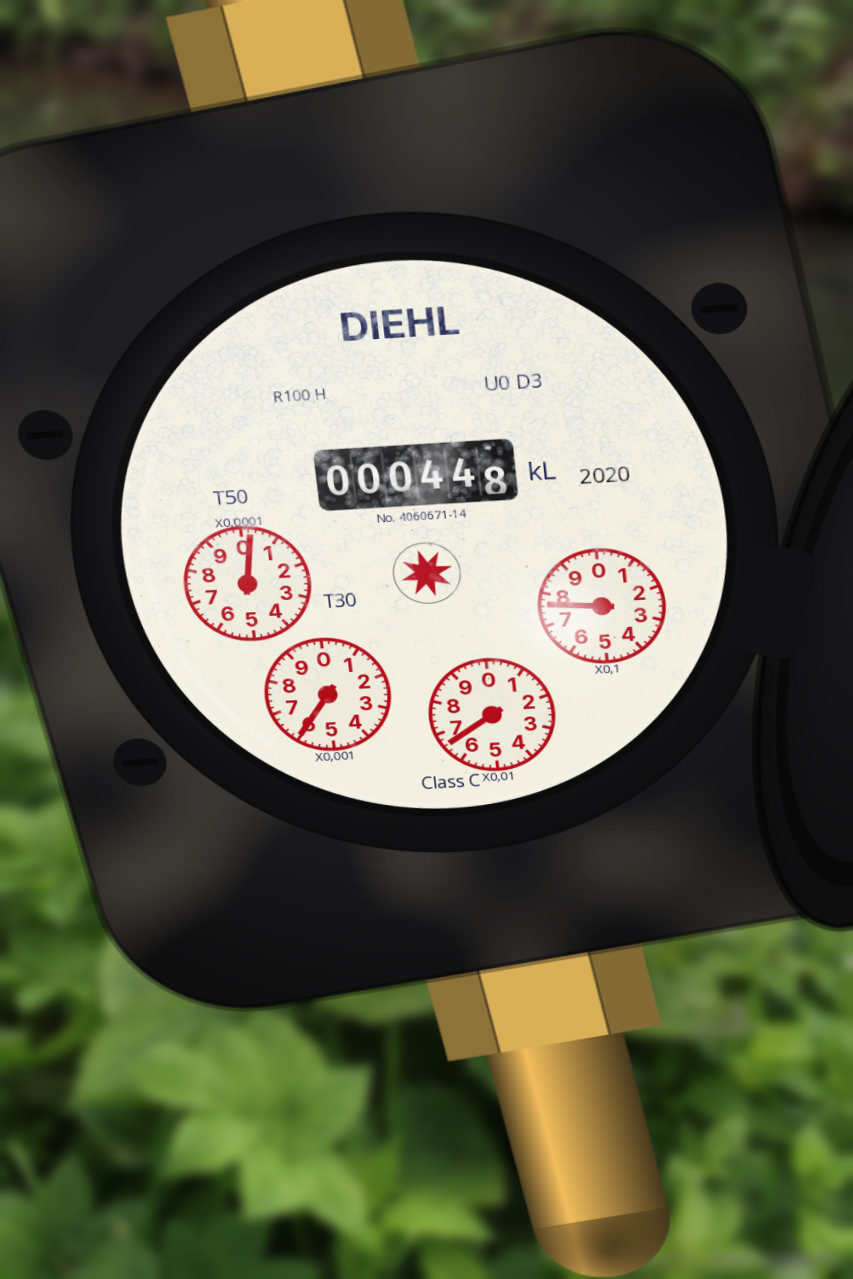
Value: 447.7660 kL
